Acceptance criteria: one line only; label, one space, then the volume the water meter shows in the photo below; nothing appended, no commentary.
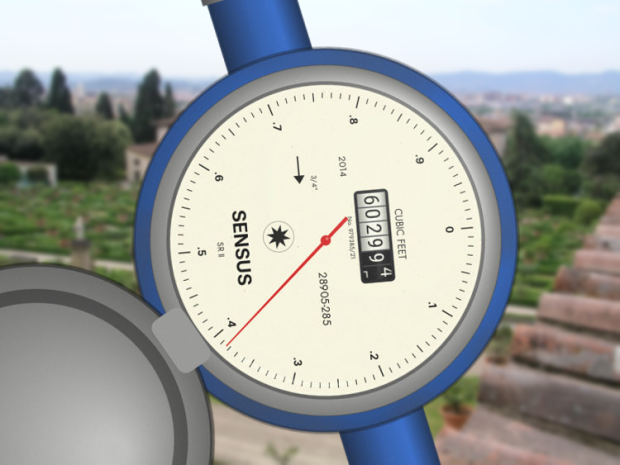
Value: 602994.38 ft³
